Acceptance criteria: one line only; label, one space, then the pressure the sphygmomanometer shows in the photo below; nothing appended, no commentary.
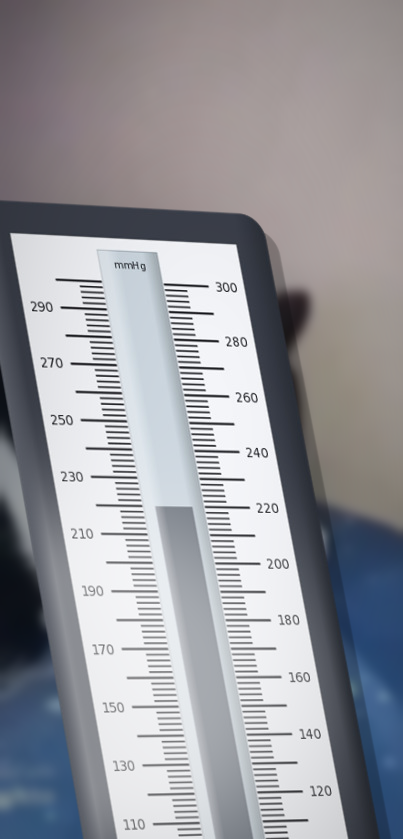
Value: 220 mmHg
